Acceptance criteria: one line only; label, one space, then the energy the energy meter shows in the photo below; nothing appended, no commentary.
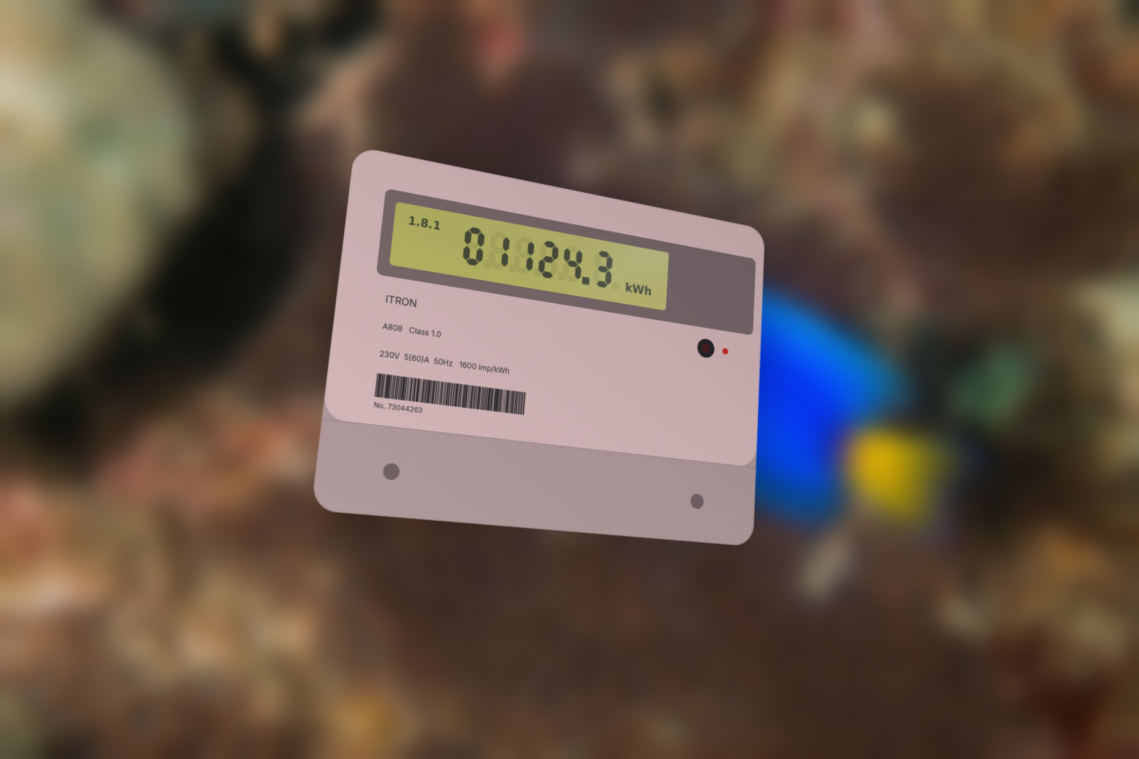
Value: 1124.3 kWh
